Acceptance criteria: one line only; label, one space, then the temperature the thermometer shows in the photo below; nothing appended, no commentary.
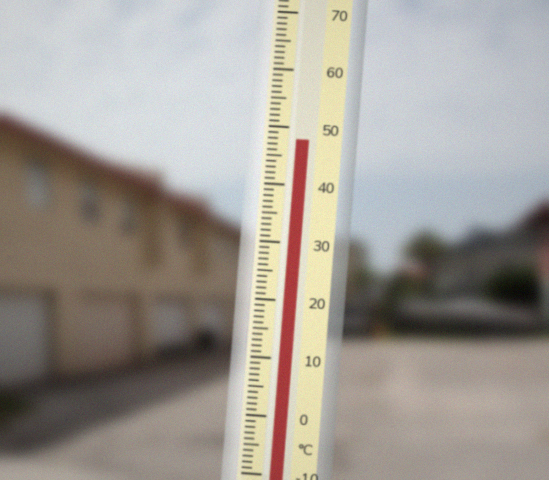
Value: 48 °C
